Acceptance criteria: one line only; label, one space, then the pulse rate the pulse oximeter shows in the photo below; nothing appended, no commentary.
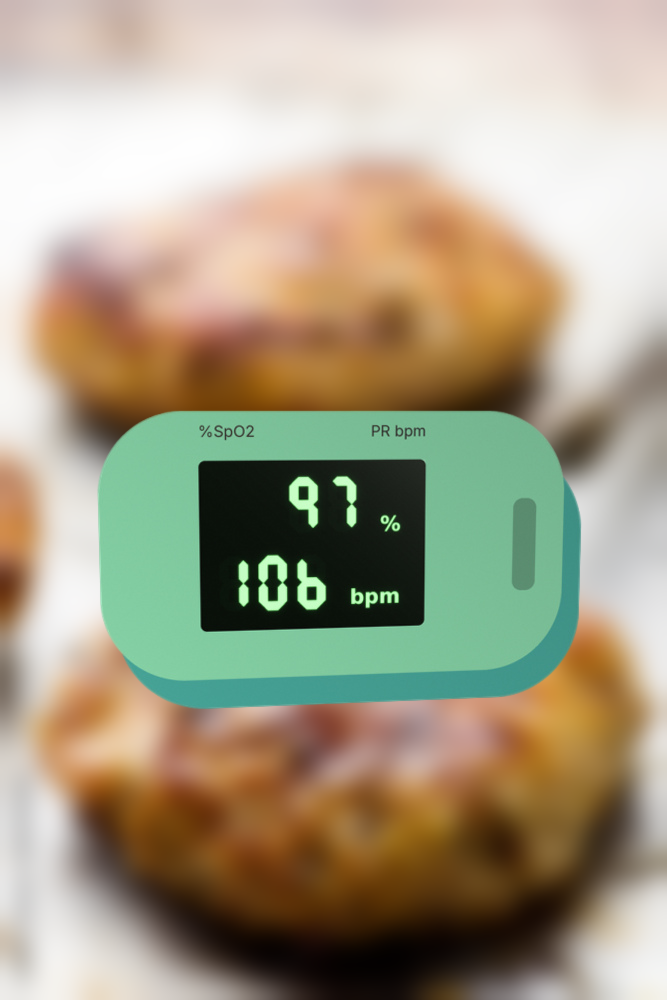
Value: 106 bpm
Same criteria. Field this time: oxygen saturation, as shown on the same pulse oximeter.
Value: 97 %
